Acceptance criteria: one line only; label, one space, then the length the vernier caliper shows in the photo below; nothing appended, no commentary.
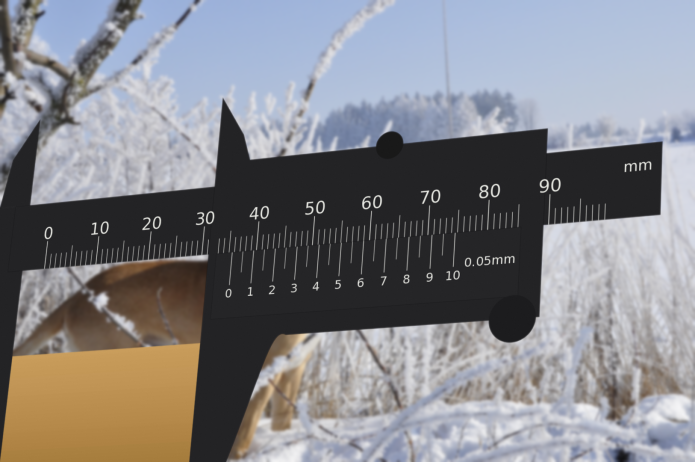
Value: 35.6 mm
